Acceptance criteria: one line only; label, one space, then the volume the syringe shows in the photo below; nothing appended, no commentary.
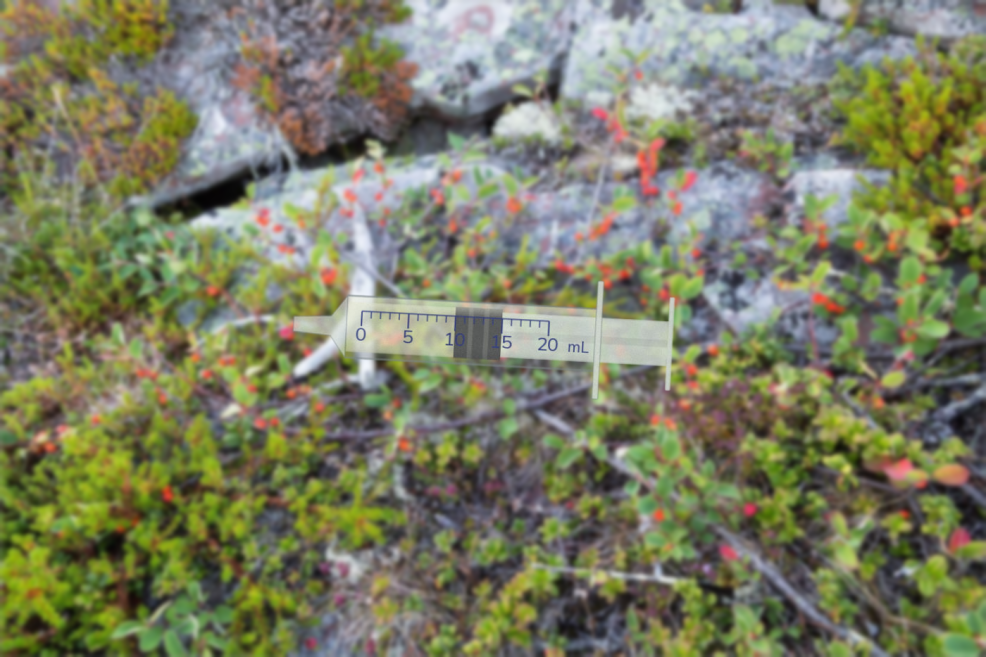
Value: 10 mL
